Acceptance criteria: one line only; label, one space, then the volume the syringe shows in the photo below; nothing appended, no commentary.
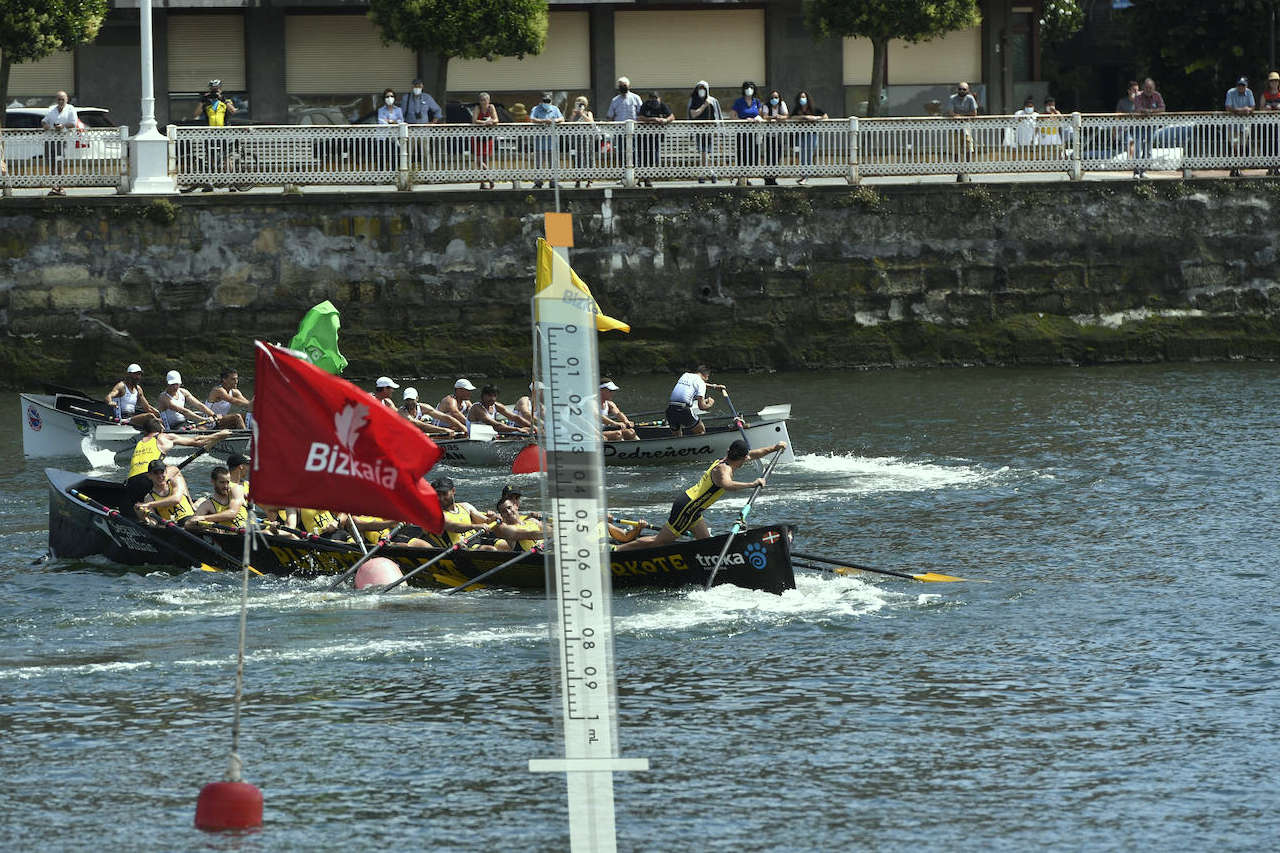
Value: 0.32 mL
